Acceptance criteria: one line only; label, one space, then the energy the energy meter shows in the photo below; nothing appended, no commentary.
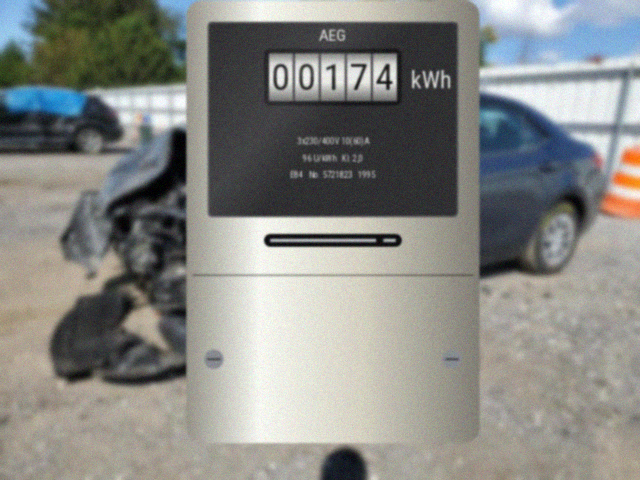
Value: 174 kWh
